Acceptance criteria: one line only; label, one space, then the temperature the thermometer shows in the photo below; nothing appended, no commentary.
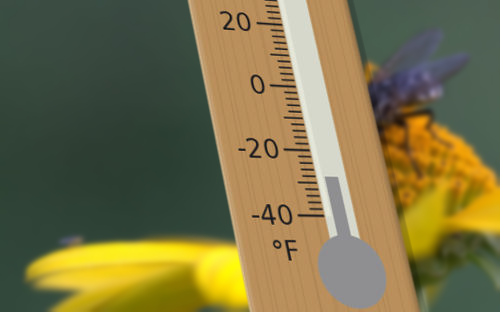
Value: -28 °F
